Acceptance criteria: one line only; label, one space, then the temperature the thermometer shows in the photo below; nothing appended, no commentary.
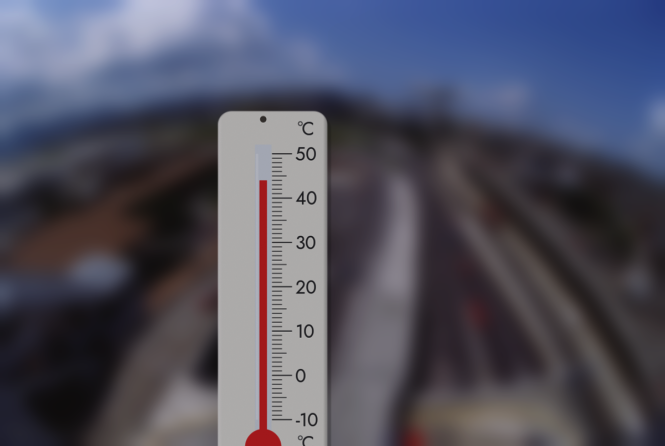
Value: 44 °C
